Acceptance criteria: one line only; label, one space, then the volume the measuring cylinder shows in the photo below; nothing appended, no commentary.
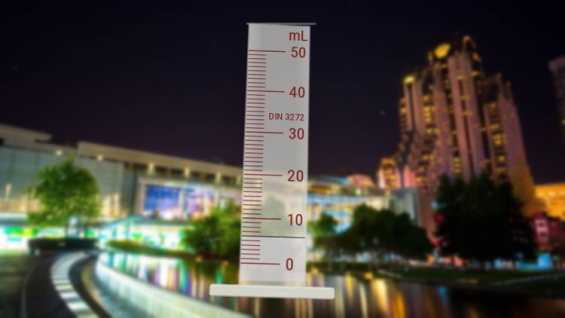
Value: 6 mL
